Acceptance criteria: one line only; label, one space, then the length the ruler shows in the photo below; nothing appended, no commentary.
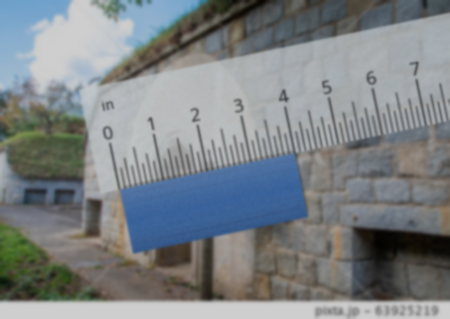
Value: 4 in
